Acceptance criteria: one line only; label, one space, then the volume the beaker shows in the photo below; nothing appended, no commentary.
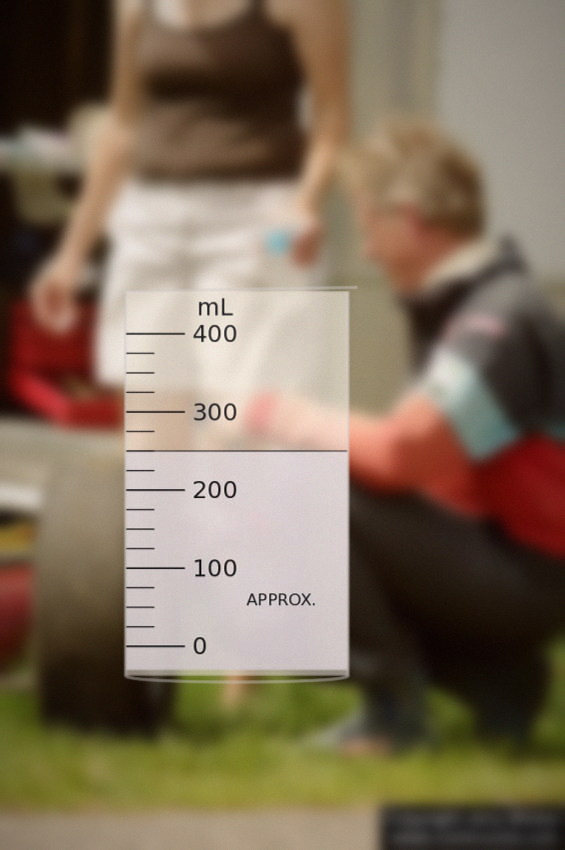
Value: 250 mL
